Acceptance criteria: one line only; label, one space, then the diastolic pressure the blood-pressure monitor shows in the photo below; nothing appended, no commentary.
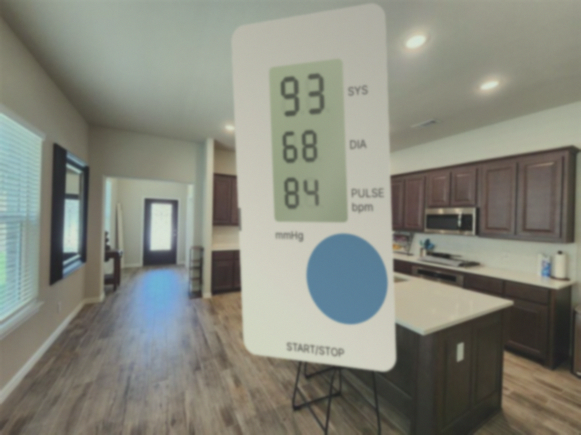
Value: 68 mmHg
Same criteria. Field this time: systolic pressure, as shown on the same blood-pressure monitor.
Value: 93 mmHg
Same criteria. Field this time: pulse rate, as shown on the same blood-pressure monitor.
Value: 84 bpm
